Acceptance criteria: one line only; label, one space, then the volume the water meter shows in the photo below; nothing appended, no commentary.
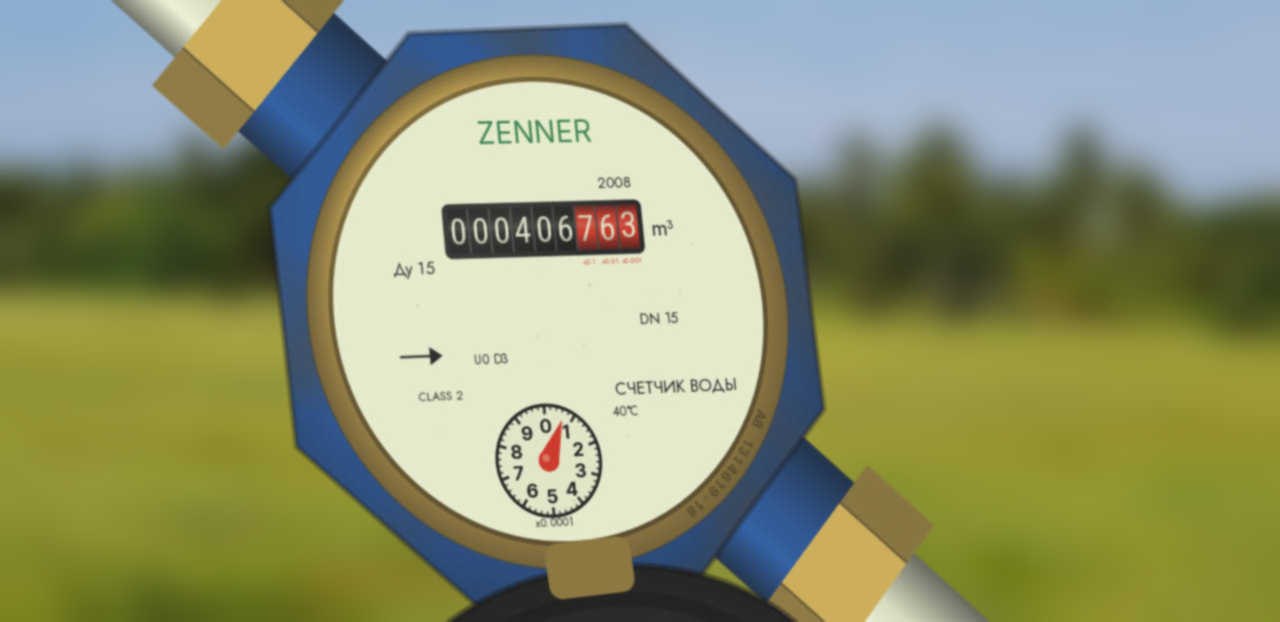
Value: 406.7630 m³
